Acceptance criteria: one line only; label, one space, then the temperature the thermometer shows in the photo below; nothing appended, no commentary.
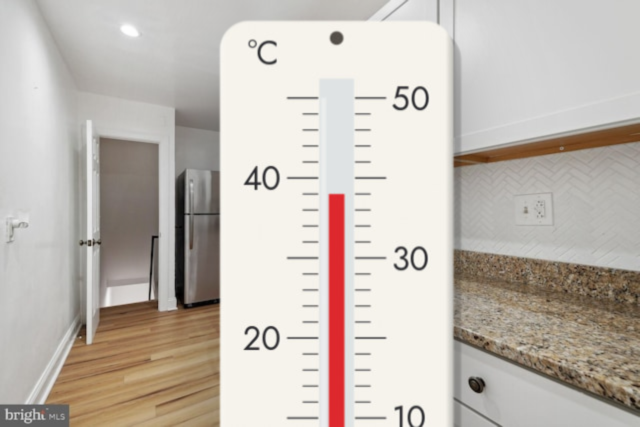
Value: 38 °C
